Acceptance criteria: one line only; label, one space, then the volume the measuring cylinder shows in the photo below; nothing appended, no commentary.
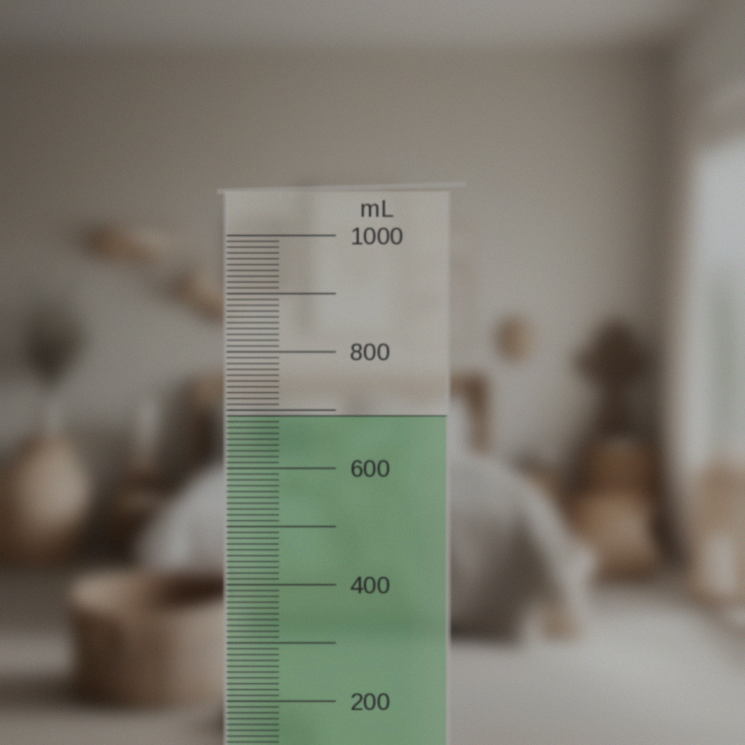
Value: 690 mL
